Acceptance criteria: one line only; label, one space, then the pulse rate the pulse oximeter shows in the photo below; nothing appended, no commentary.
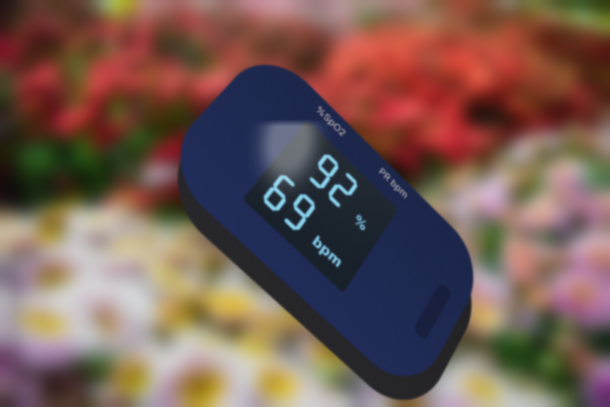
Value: 69 bpm
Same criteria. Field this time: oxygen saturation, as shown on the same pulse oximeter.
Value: 92 %
